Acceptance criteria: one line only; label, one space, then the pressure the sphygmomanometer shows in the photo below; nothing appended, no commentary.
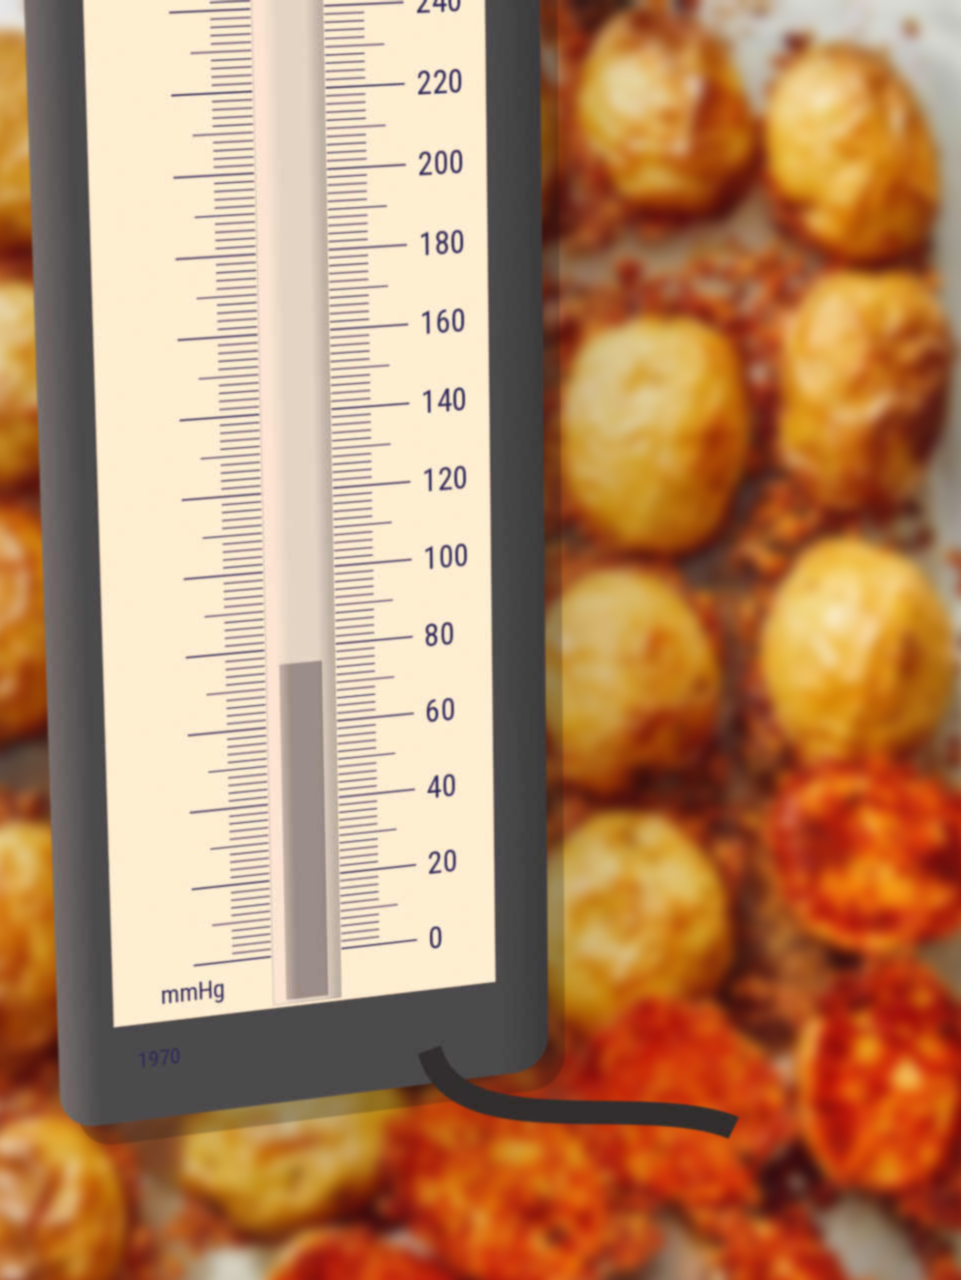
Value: 76 mmHg
